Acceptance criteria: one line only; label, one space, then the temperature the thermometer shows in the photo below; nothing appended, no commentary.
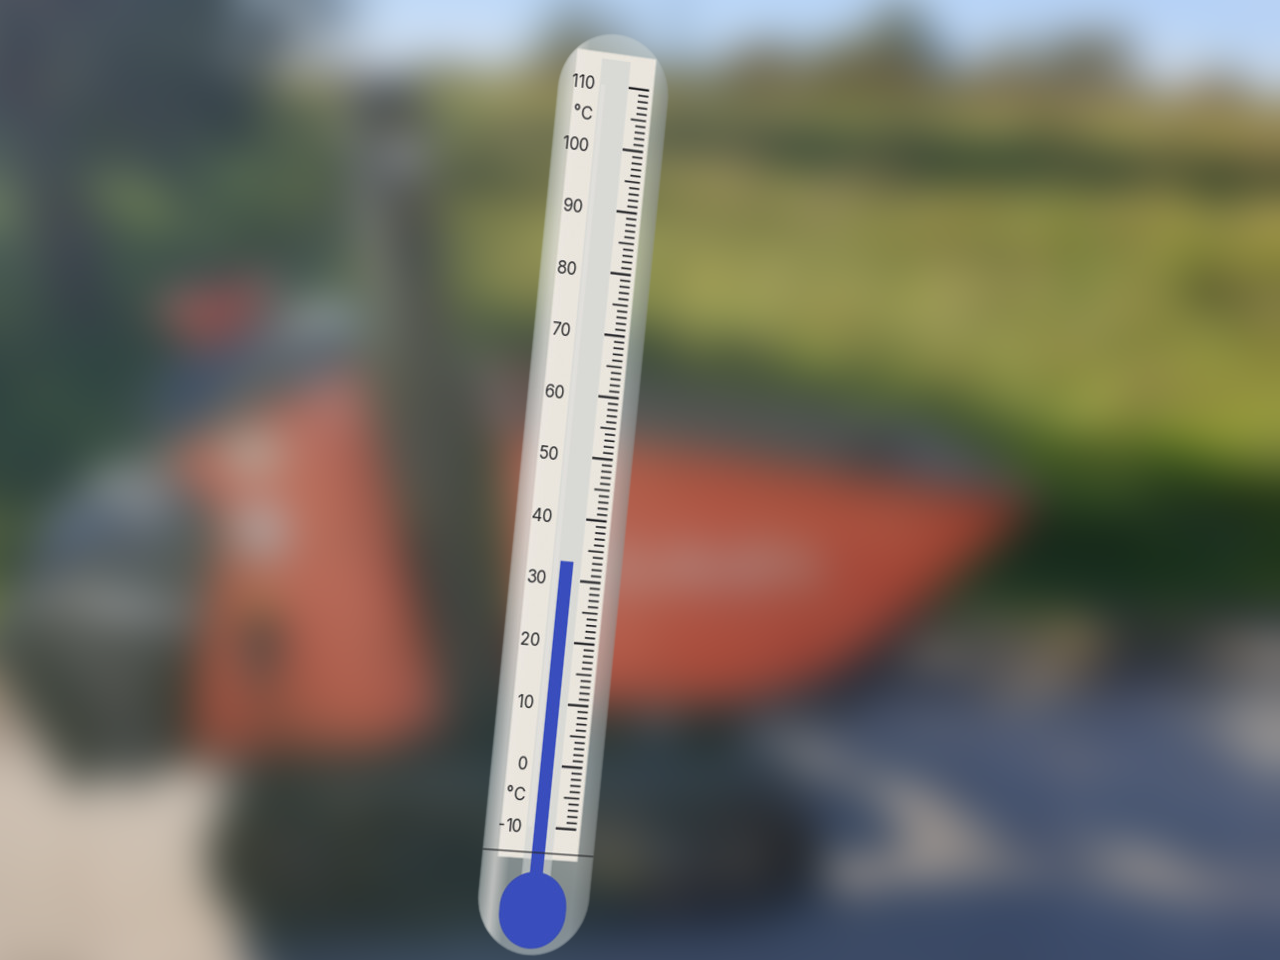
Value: 33 °C
